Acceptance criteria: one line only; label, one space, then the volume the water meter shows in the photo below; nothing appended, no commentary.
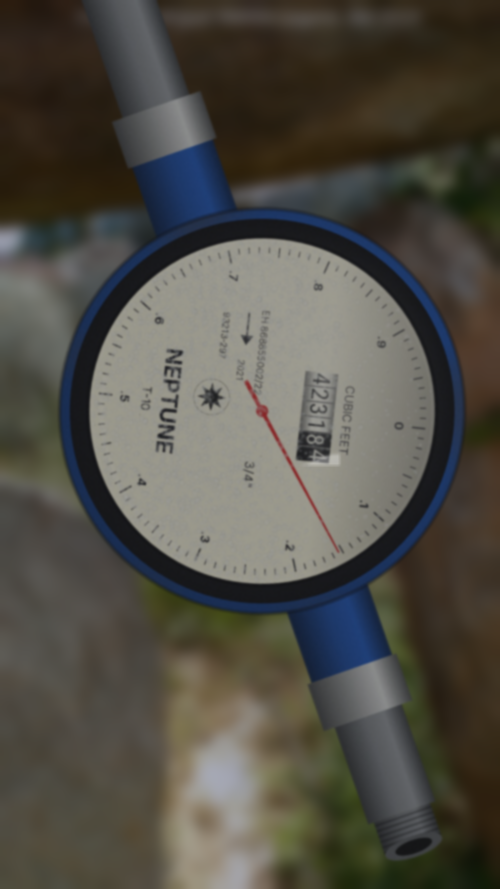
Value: 423184.15 ft³
